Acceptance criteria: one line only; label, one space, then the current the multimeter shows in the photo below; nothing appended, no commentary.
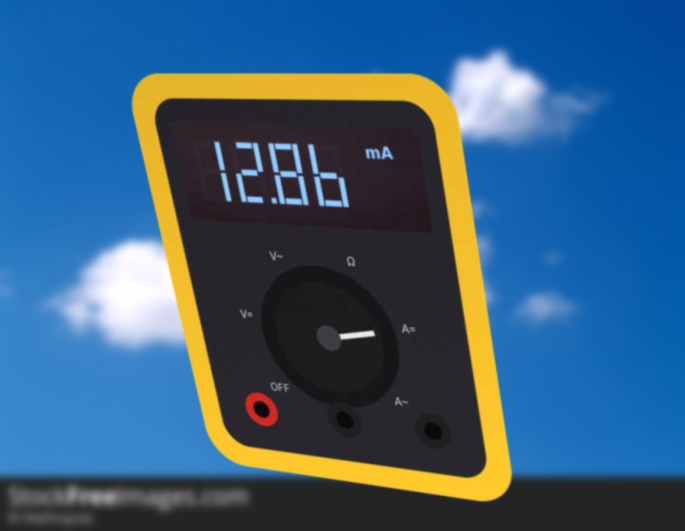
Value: 12.86 mA
